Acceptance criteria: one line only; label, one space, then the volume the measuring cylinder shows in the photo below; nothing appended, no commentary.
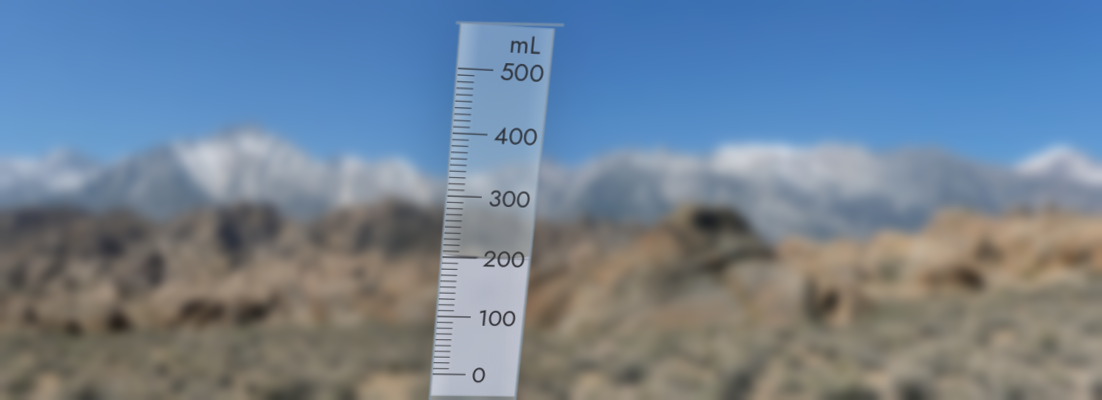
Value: 200 mL
